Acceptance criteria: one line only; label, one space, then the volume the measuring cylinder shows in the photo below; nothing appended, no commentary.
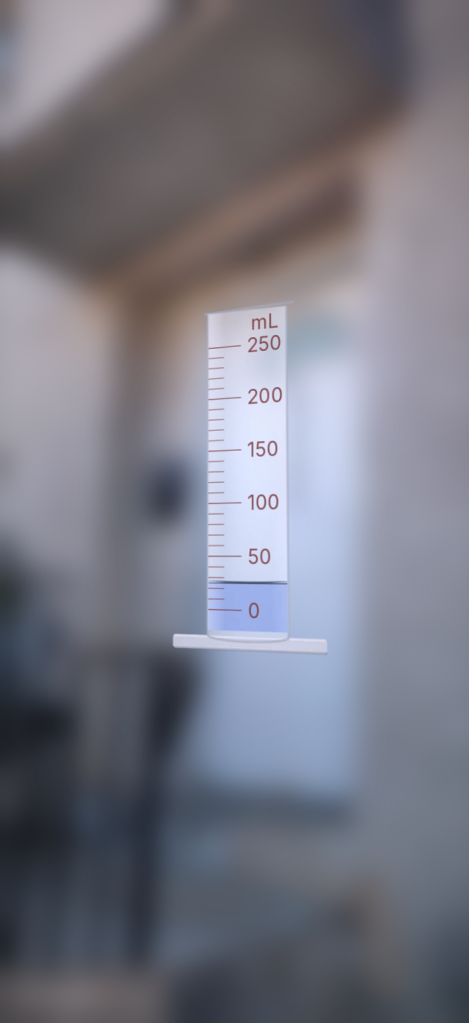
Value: 25 mL
